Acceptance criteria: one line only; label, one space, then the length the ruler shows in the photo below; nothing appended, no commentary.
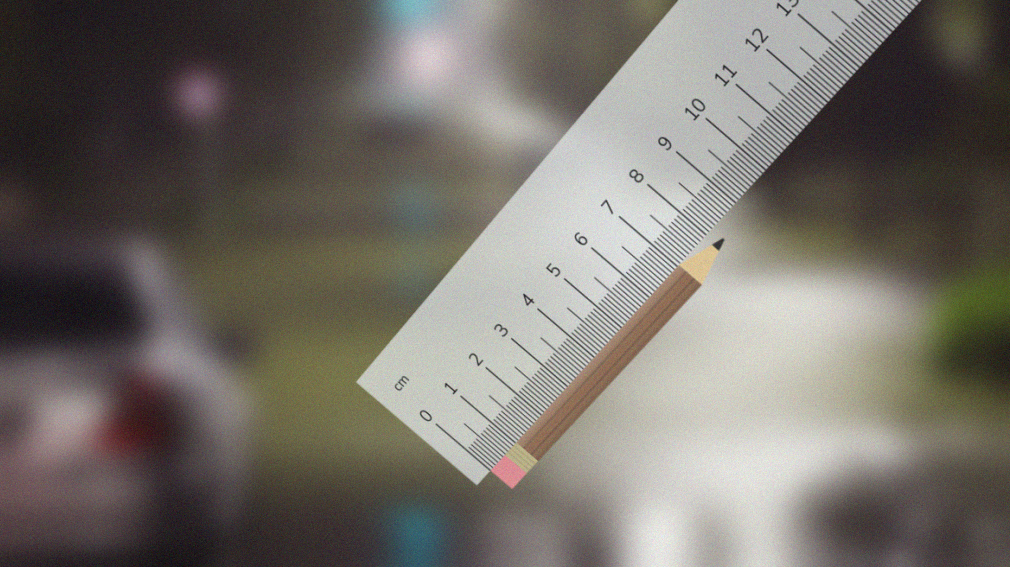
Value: 8.2 cm
